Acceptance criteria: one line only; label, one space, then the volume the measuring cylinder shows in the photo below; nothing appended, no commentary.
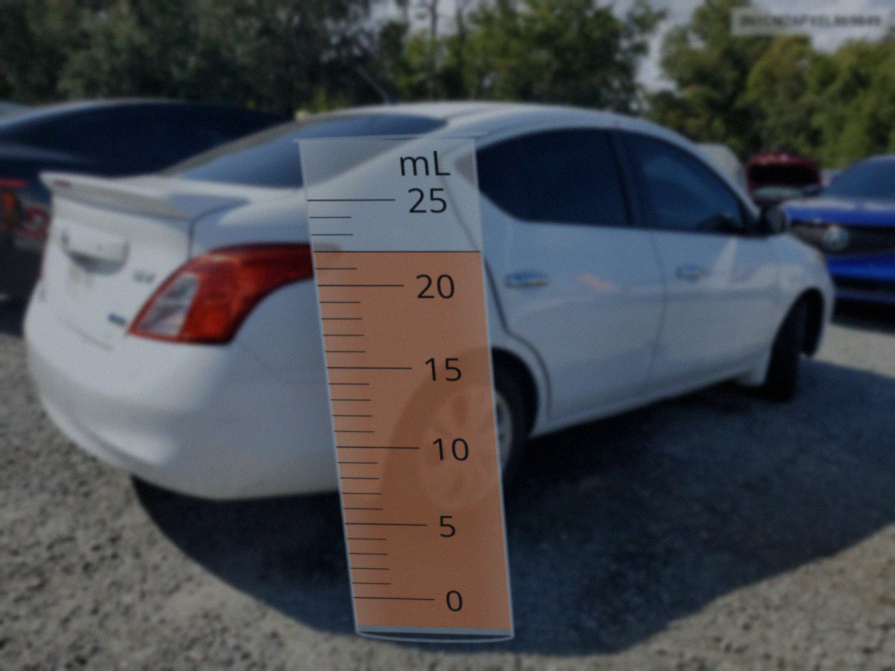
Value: 22 mL
